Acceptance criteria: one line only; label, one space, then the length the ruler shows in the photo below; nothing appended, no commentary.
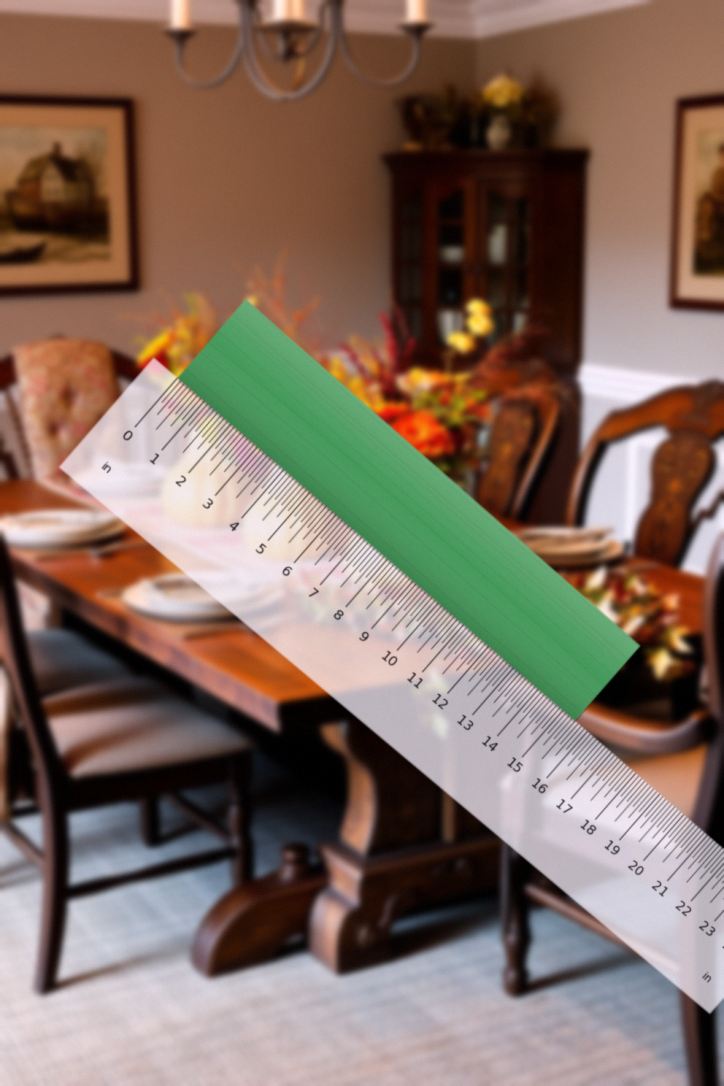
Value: 15.5 in
